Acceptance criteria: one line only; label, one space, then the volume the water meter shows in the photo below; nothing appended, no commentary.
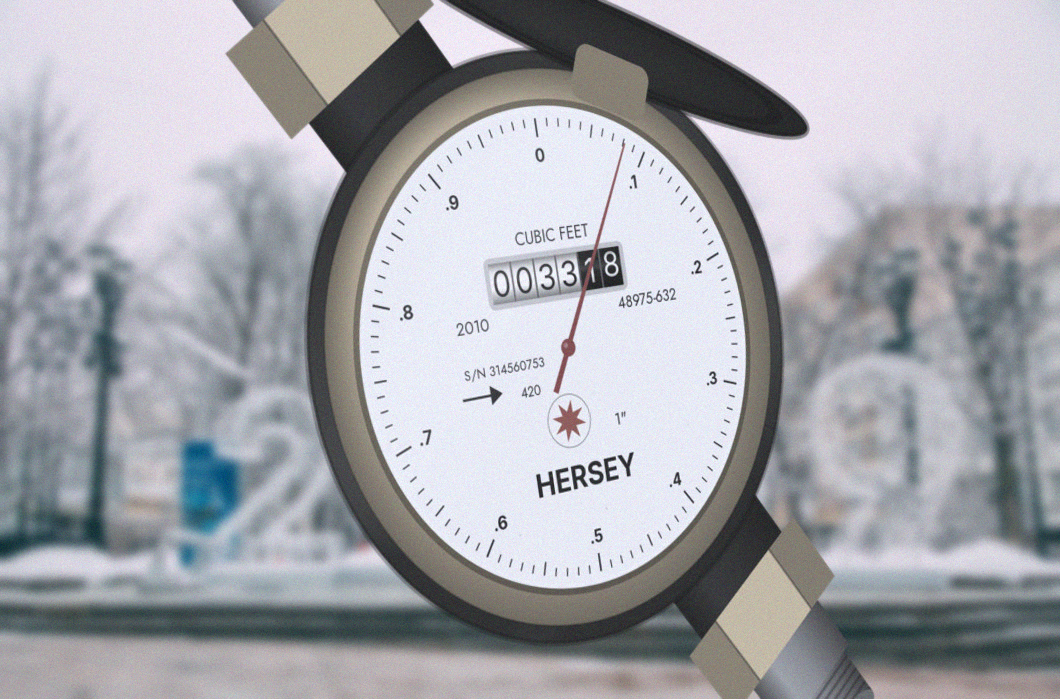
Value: 3318.08 ft³
